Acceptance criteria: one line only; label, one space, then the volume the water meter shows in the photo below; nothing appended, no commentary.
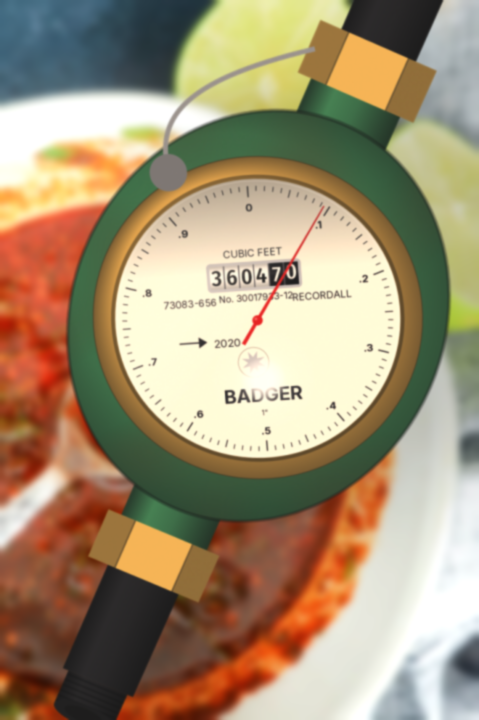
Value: 360470.09 ft³
